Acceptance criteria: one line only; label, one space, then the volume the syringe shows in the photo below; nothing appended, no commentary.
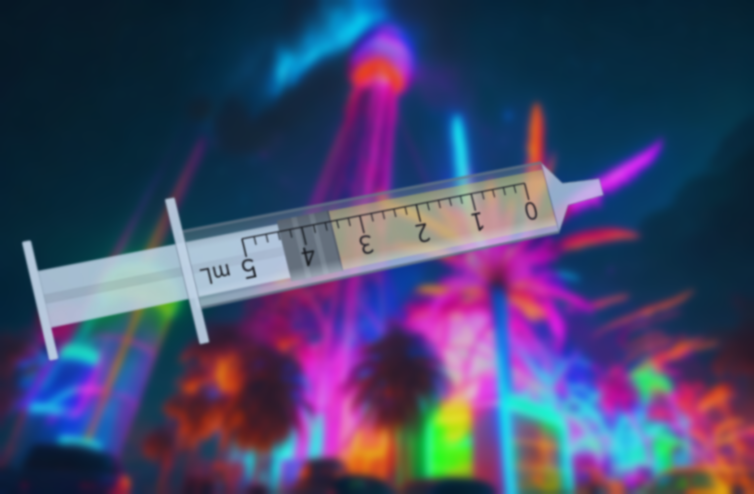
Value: 3.5 mL
